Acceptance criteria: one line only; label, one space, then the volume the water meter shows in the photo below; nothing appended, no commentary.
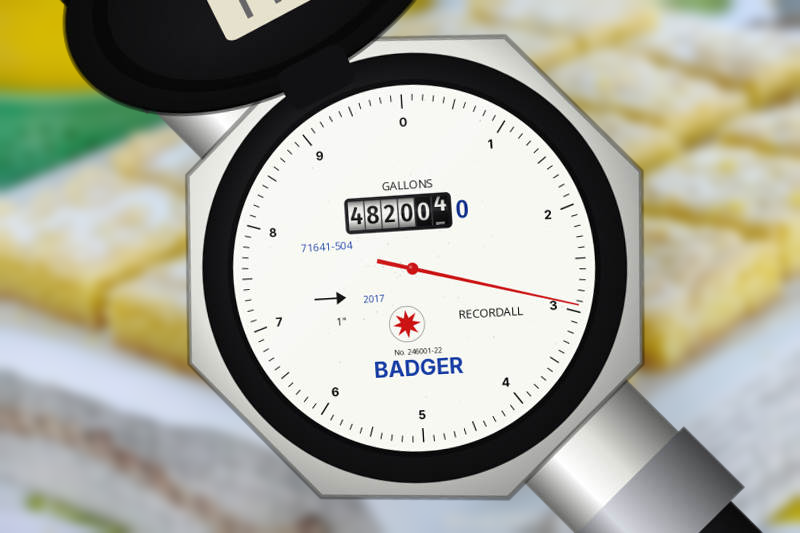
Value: 4820042.9 gal
